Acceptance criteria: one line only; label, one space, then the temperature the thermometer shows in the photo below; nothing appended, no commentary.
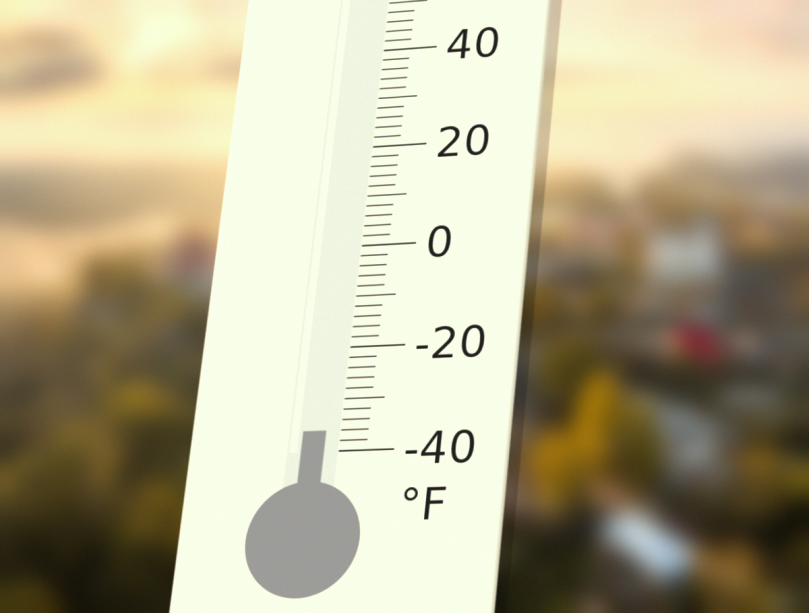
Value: -36 °F
